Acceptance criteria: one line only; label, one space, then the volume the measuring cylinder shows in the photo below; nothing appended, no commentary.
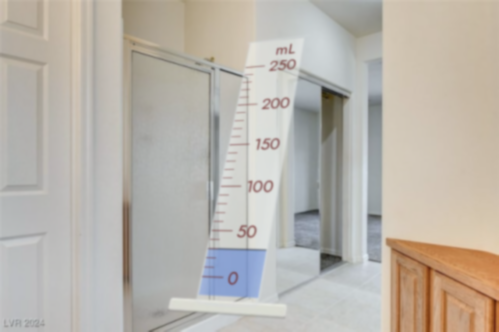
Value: 30 mL
